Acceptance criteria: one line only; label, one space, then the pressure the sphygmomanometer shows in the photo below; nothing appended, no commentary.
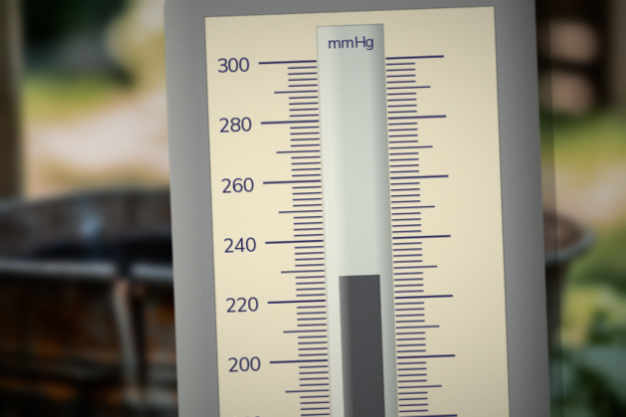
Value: 228 mmHg
